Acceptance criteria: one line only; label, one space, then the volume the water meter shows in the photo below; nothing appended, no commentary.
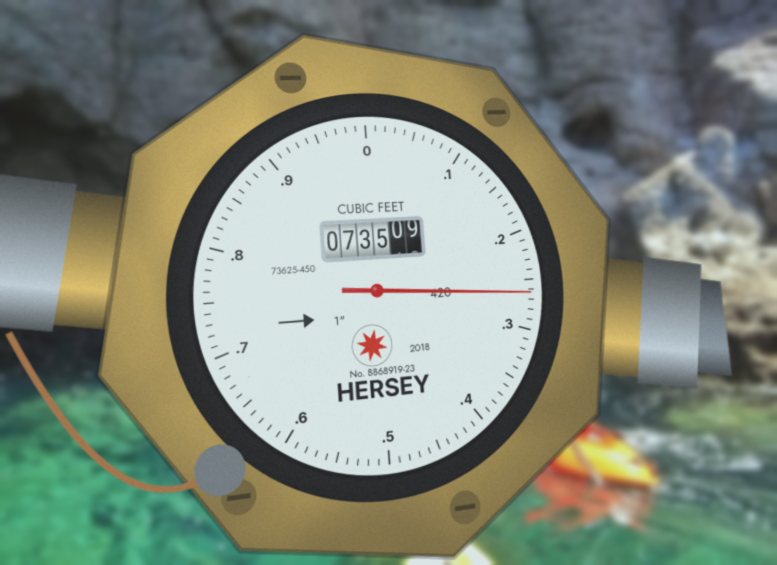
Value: 73509.26 ft³
